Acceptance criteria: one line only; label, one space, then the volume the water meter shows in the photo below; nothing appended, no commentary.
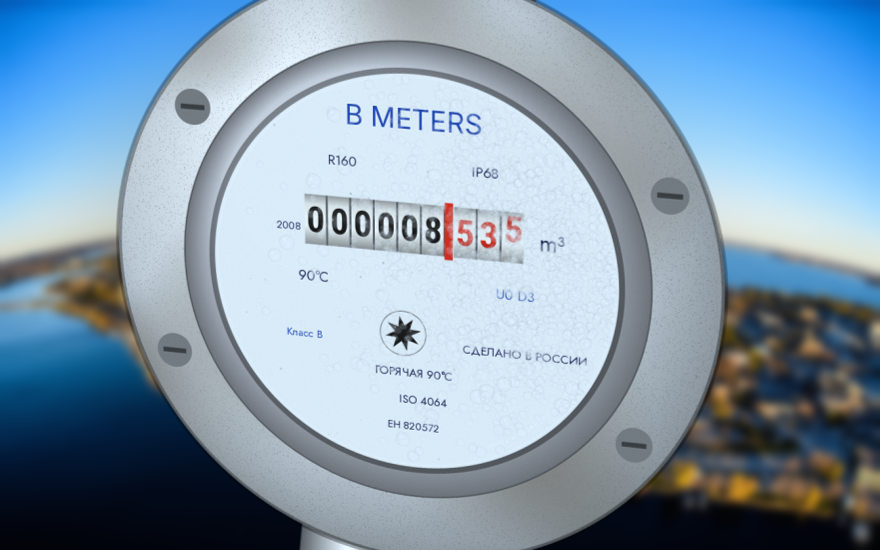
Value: 8.535 m³
